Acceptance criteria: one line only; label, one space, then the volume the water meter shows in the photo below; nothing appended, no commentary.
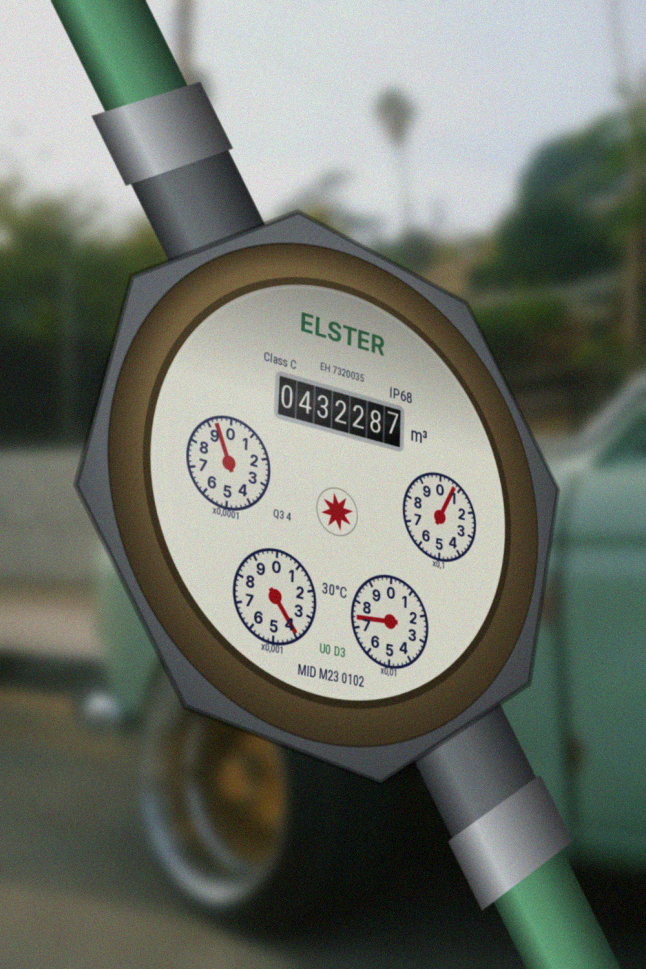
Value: 432287.0739 m³
